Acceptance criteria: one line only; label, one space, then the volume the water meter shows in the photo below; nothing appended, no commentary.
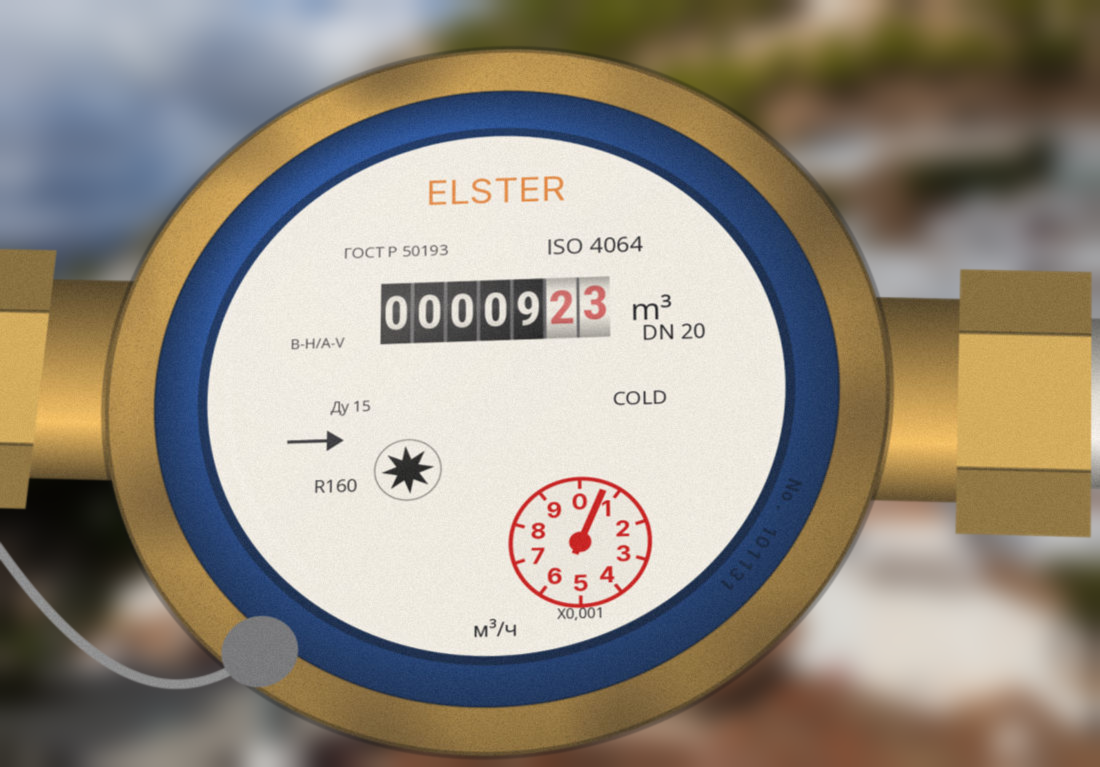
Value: 9.230 m³
